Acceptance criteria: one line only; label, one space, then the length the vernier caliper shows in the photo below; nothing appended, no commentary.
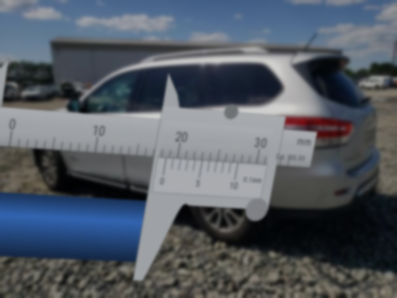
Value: 18.6 mm
